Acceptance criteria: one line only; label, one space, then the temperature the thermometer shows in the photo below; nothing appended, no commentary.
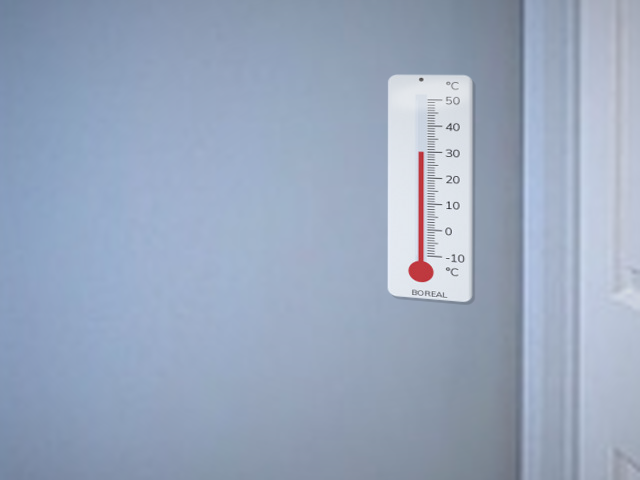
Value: 30 °C
